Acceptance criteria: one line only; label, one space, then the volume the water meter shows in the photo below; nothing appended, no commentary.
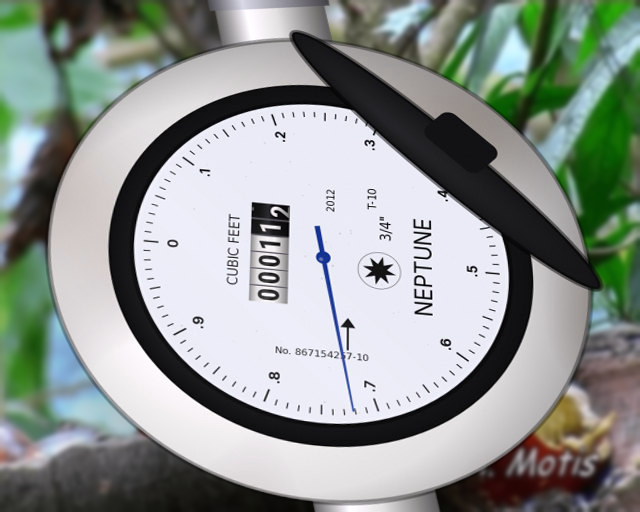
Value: 111.72 ft³
